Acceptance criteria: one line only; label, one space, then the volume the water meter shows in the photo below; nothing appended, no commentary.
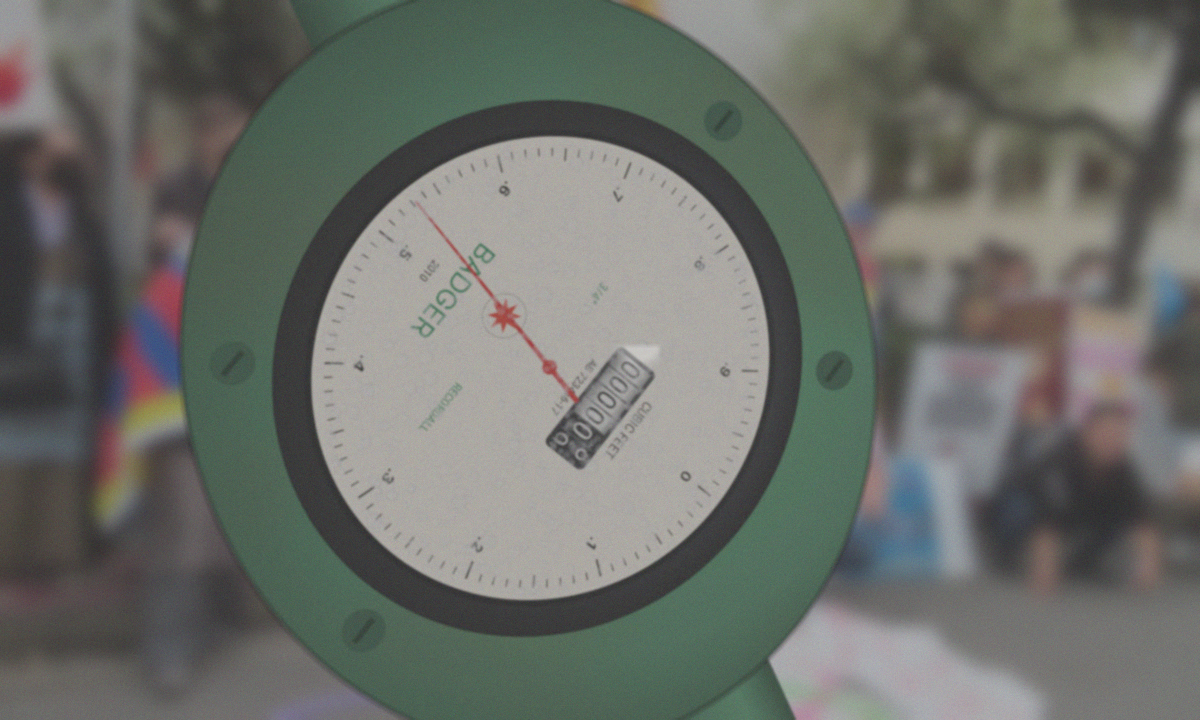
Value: 8.53 ft³
